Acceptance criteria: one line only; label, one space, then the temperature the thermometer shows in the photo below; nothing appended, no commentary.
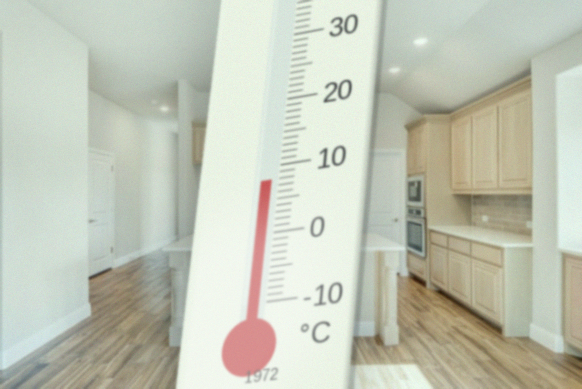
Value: 8 °C
